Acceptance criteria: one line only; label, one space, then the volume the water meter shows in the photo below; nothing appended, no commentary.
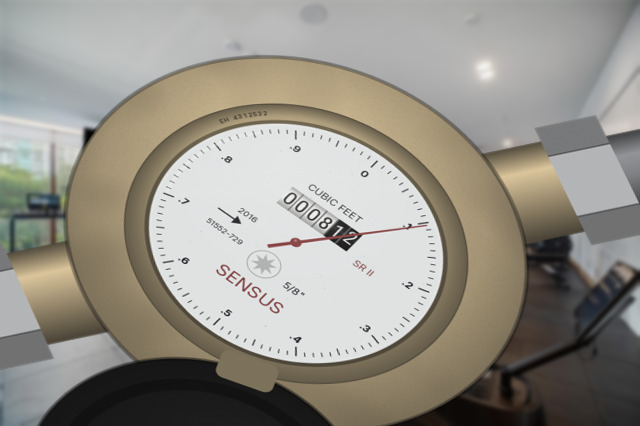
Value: 812.10 ft³
